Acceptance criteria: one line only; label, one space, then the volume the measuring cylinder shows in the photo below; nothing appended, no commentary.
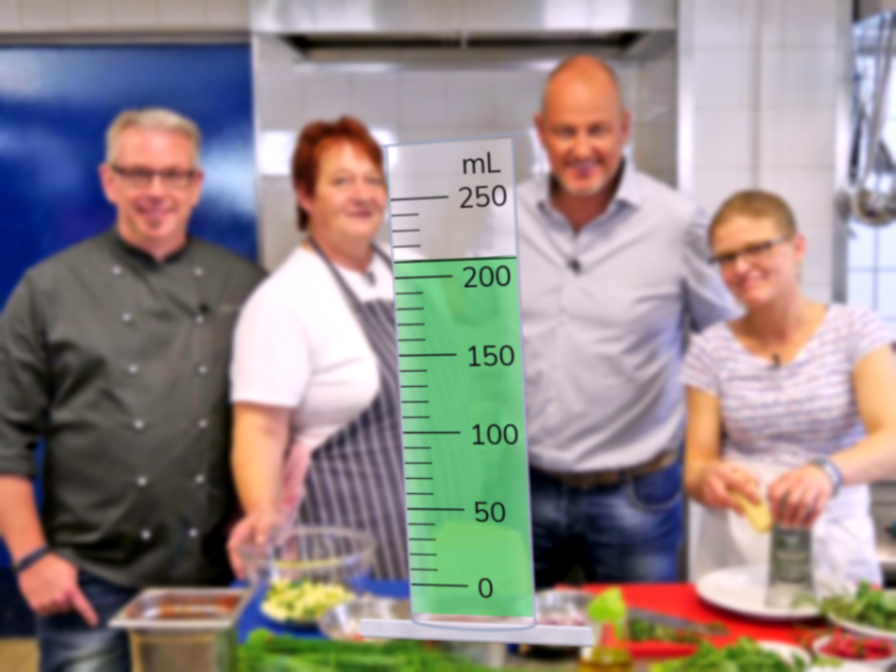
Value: 210 mL
